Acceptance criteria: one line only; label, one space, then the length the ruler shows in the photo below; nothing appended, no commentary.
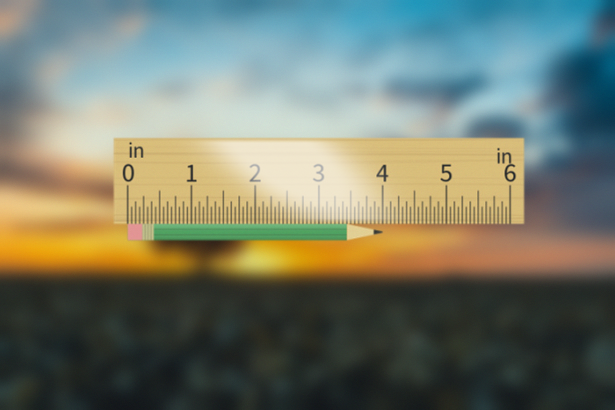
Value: 4 in
